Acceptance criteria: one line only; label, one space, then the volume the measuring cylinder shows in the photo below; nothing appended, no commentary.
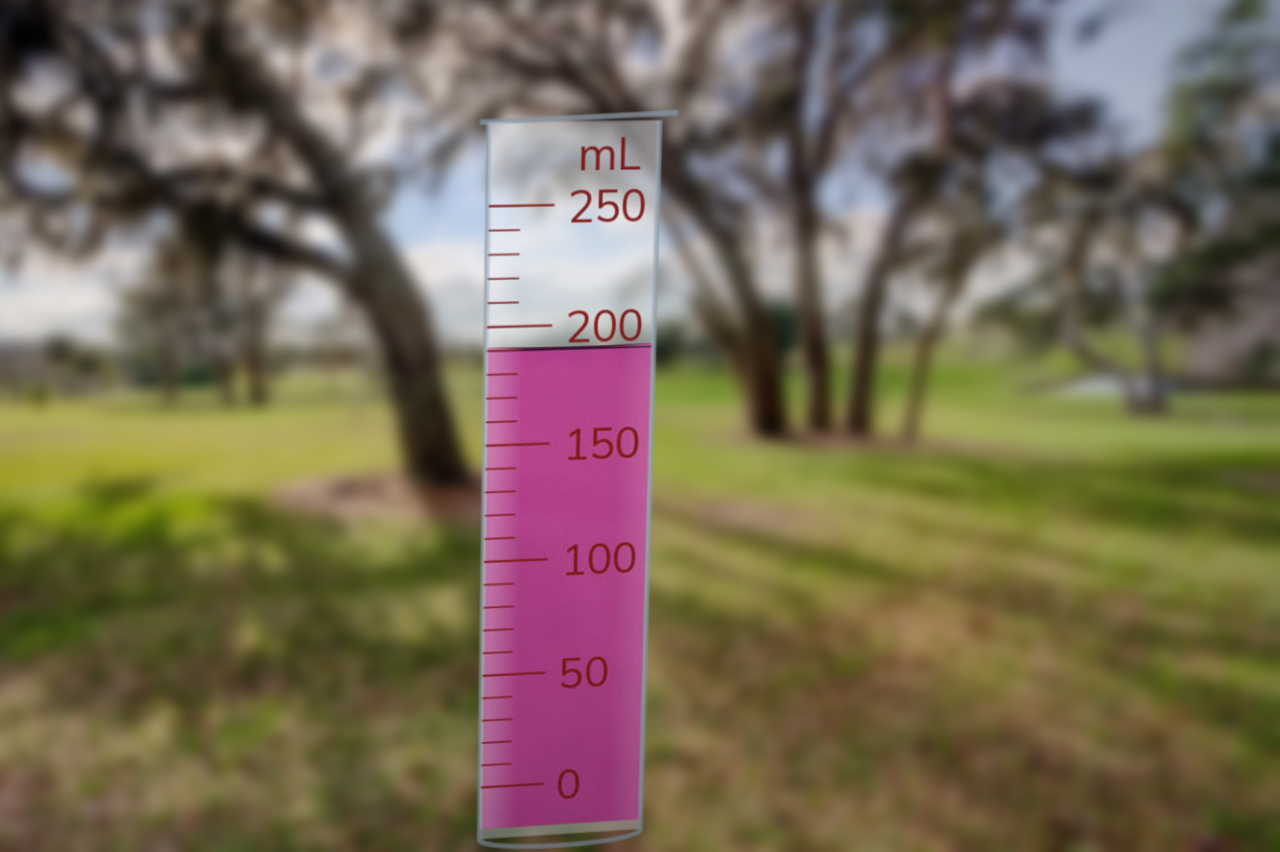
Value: 190 mL
